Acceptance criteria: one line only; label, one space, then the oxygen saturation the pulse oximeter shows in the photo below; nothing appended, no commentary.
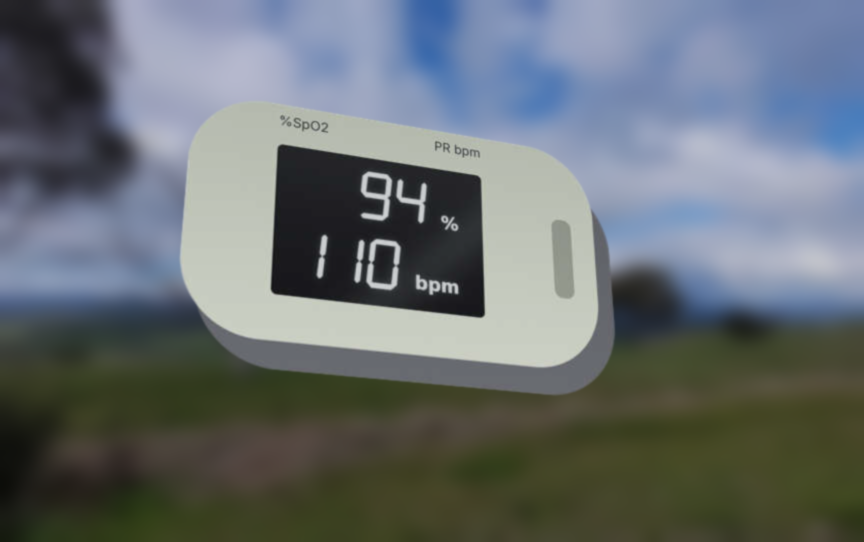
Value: 94 %
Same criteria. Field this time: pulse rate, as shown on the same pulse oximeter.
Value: 110 bpm
